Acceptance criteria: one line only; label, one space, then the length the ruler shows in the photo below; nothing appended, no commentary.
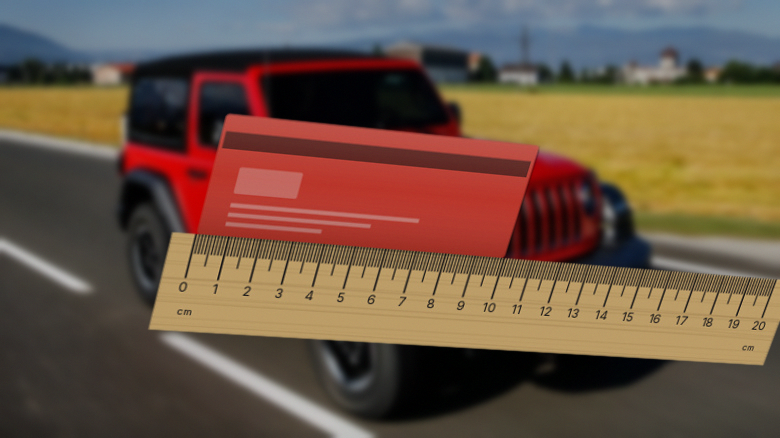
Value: 10 cm
